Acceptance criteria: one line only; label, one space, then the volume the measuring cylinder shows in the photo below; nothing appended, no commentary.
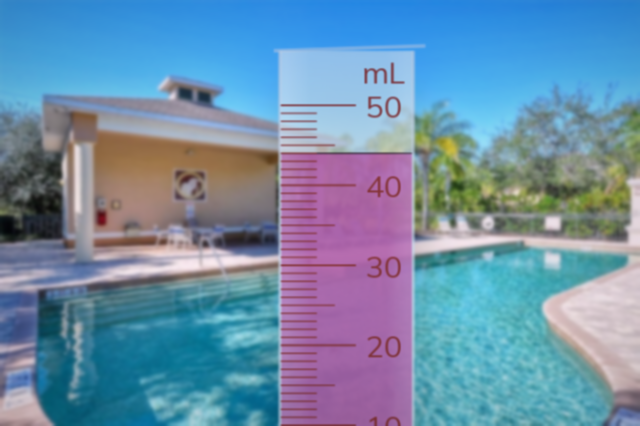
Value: 44 mL
